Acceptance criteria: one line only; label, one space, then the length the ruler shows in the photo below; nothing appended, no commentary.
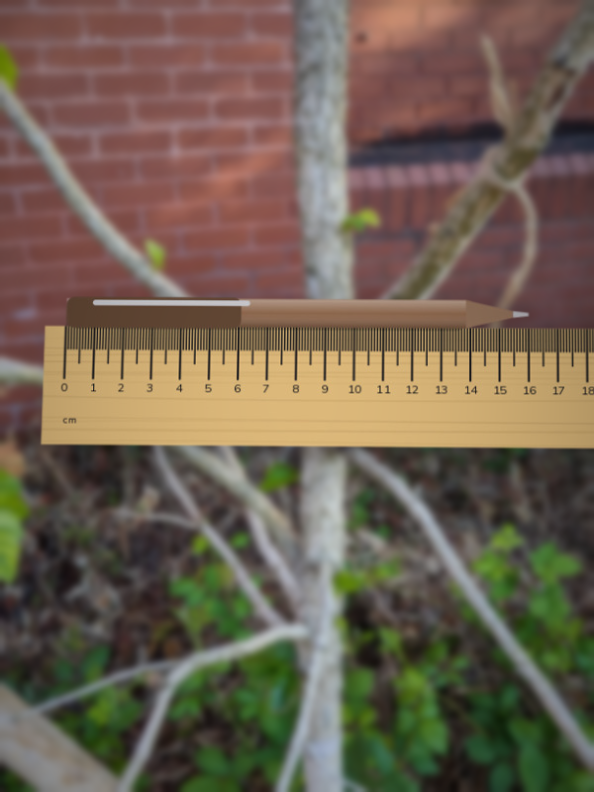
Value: 16 cm
